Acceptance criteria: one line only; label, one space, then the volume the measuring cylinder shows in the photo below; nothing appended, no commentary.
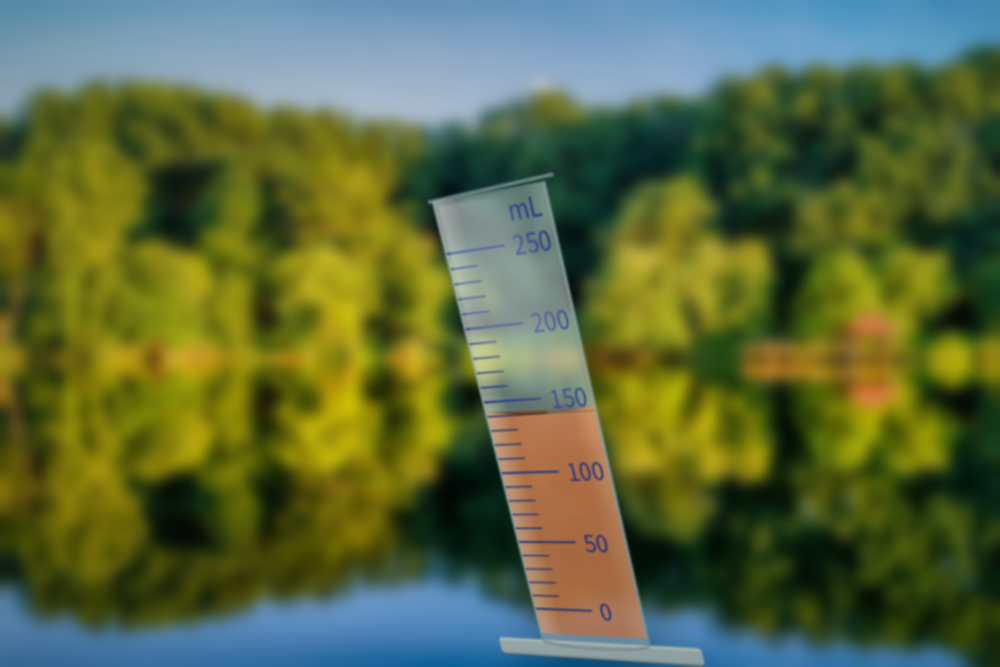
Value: 140 mL
